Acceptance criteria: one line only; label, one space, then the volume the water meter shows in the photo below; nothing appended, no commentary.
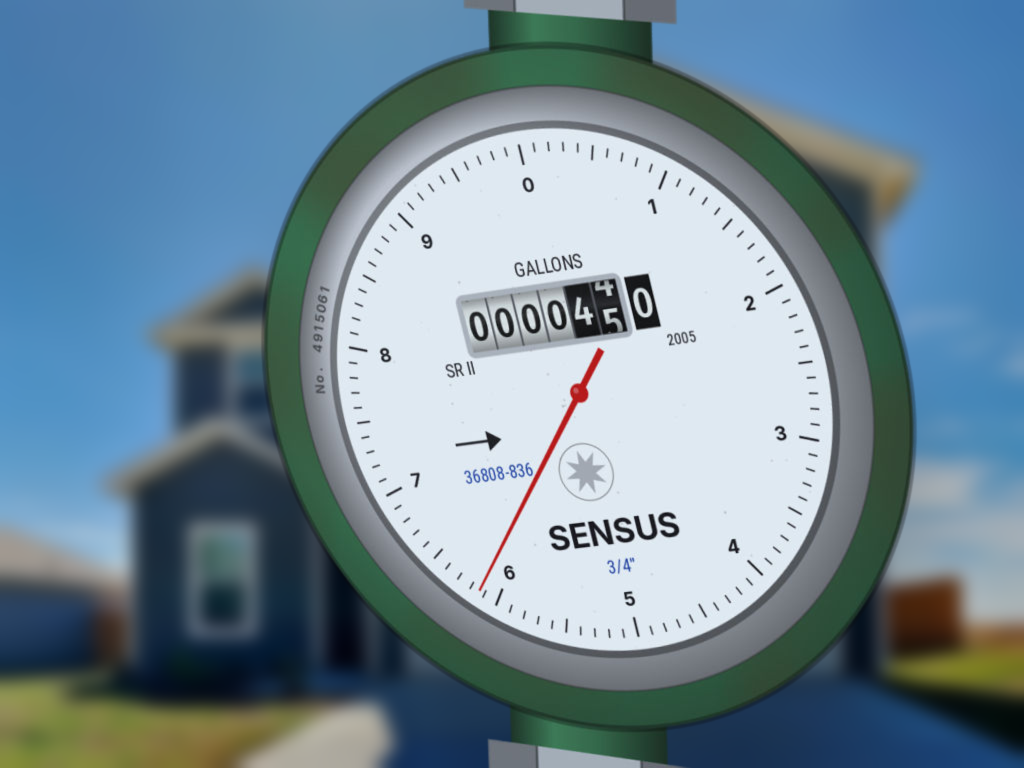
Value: 446.1 gal
